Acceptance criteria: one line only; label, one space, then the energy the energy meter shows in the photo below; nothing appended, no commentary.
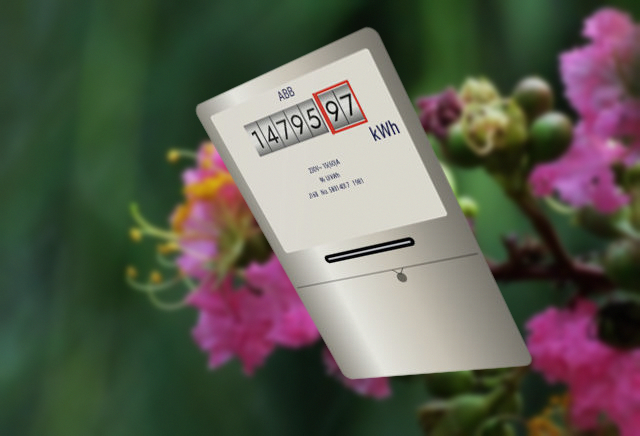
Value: 14795.97 kWh
